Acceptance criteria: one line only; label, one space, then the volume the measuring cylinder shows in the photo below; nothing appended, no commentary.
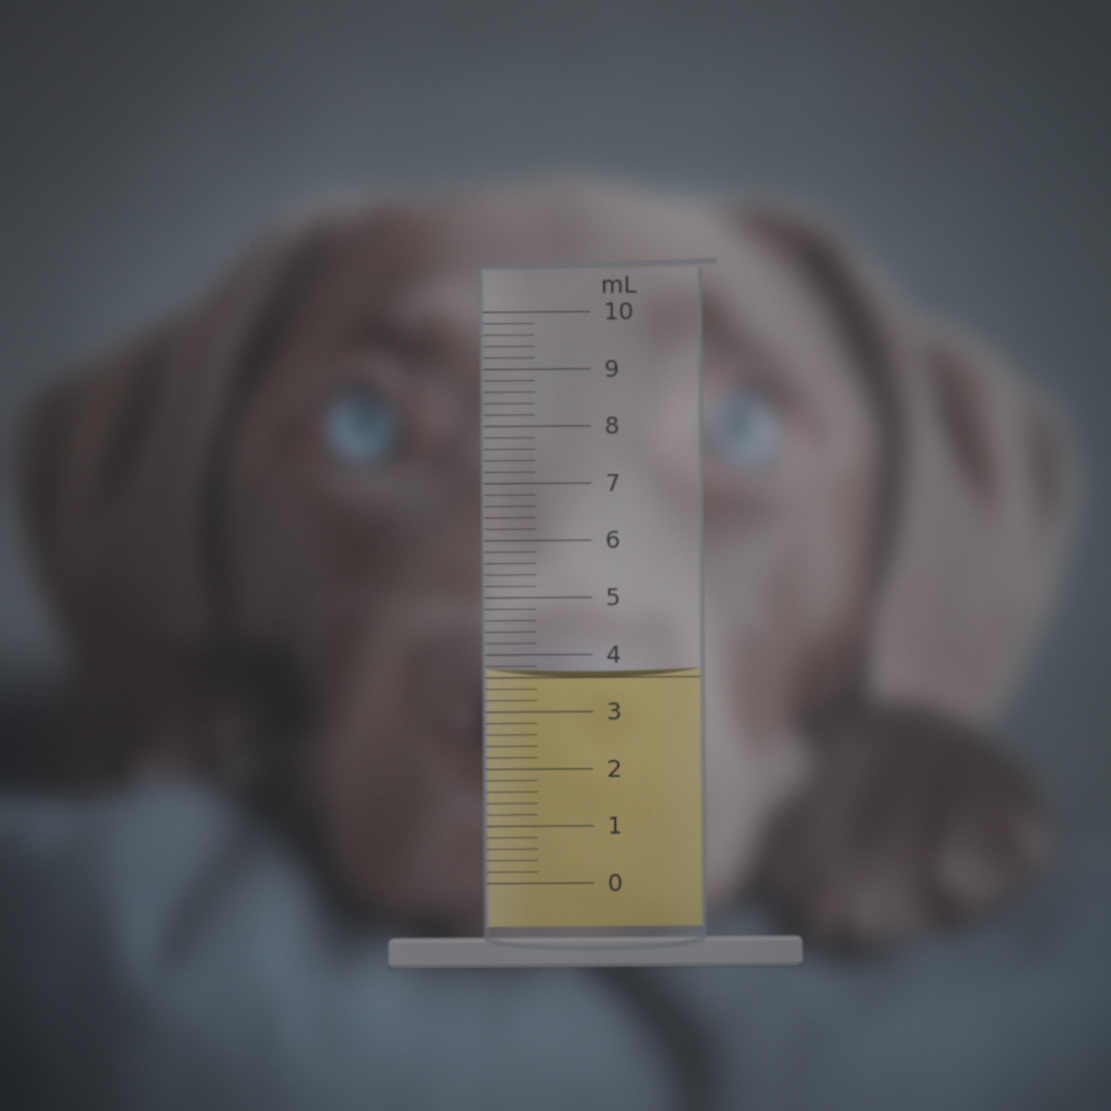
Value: 3.6 mL
